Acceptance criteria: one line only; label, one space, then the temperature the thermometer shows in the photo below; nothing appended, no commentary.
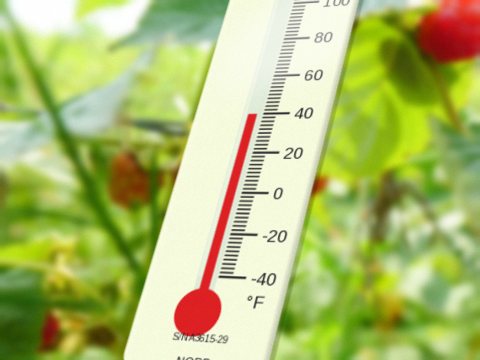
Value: 40 °F
